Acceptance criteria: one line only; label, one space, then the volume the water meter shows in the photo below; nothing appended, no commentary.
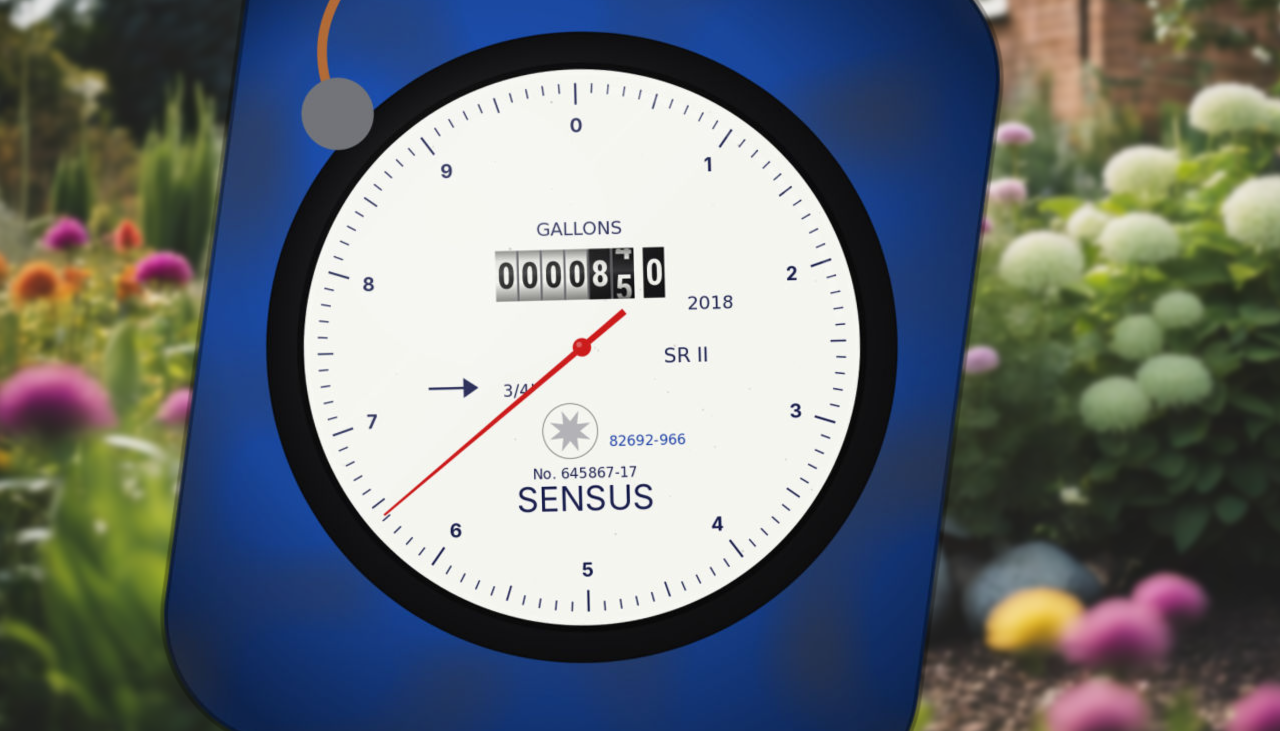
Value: 846.4 gal
